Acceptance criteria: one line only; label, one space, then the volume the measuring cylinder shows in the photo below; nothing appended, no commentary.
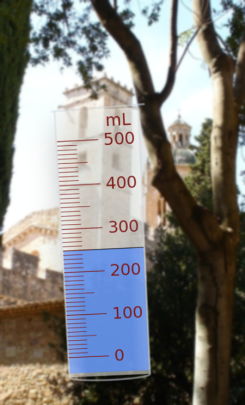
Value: 250 mL
